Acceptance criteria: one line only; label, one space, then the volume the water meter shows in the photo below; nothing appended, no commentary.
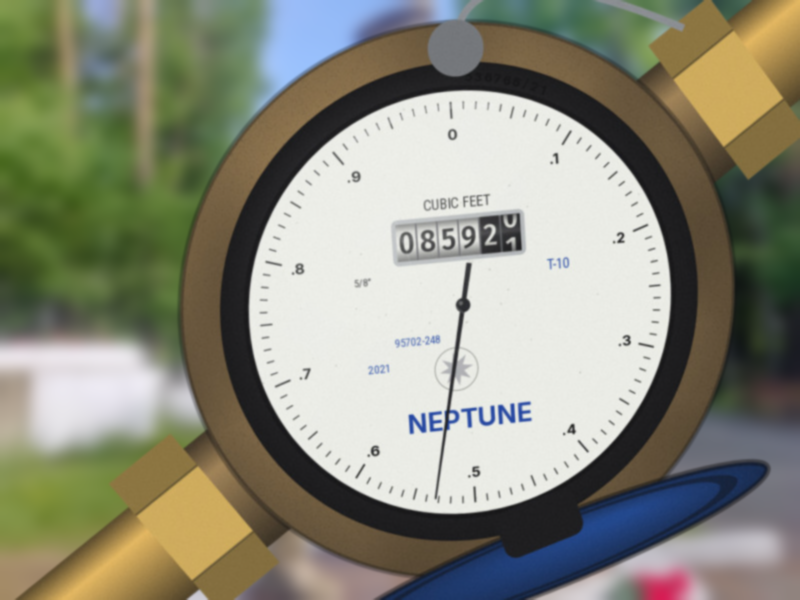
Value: 85920.53 ft³
